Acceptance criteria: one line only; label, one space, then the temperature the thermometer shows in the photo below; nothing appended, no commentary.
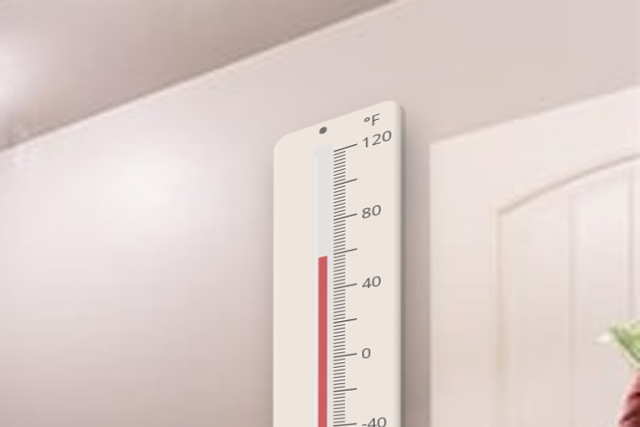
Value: 60 °F
